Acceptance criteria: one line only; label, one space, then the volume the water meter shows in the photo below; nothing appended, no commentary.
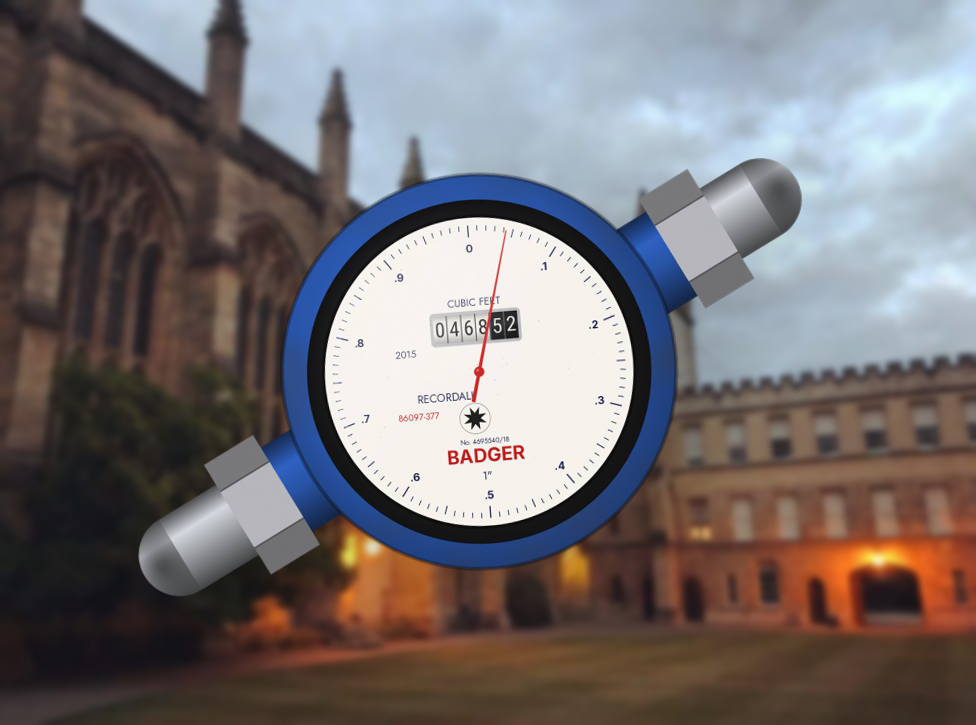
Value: 46852.04 ft³
